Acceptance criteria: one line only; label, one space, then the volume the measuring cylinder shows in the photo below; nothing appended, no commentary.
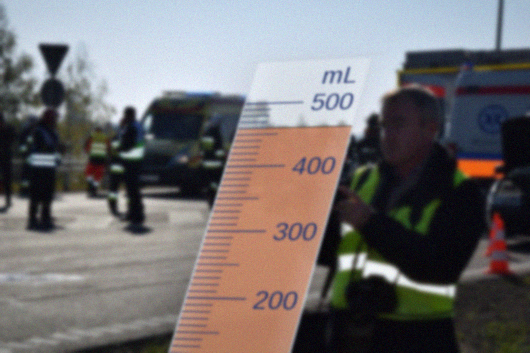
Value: 460 mL
